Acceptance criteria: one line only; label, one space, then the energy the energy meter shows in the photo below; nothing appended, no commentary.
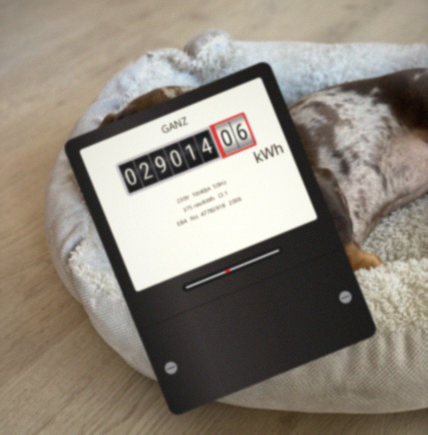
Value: 29014.06 kWh
